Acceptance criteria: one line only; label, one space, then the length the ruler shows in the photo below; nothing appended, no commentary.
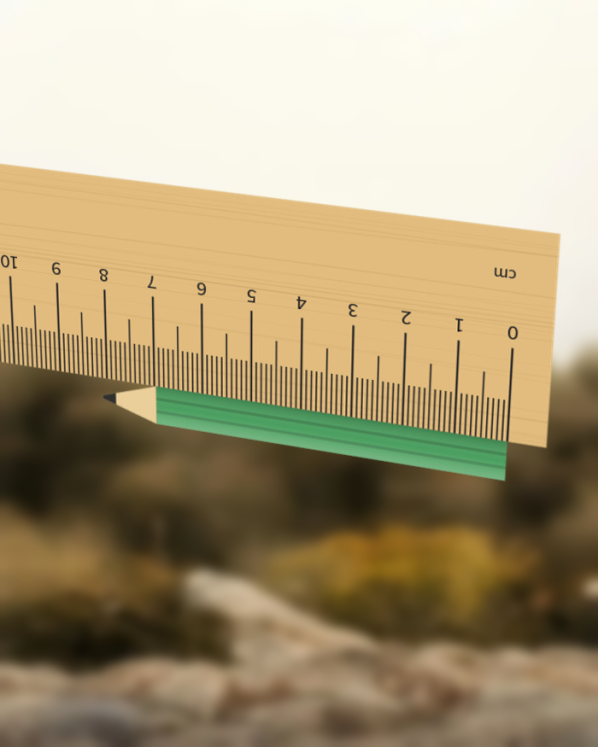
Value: 8.1 cm
